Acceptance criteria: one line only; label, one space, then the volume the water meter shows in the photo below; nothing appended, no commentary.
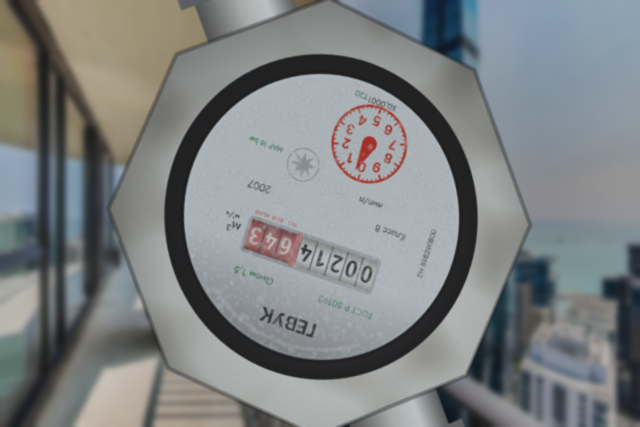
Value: 214.6430 m³
